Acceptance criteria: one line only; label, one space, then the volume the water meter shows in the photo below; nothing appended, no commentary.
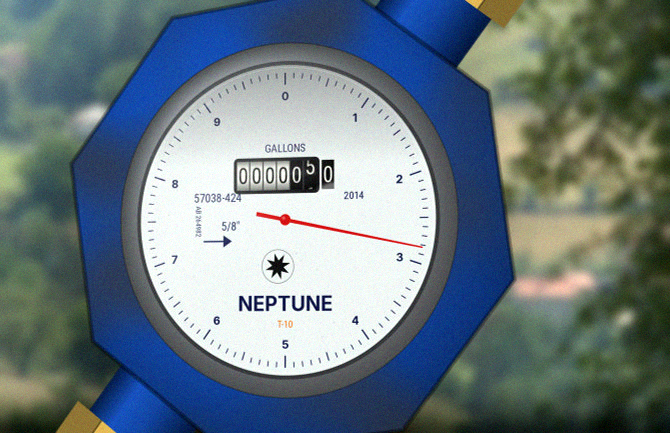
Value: 52.8 gal
